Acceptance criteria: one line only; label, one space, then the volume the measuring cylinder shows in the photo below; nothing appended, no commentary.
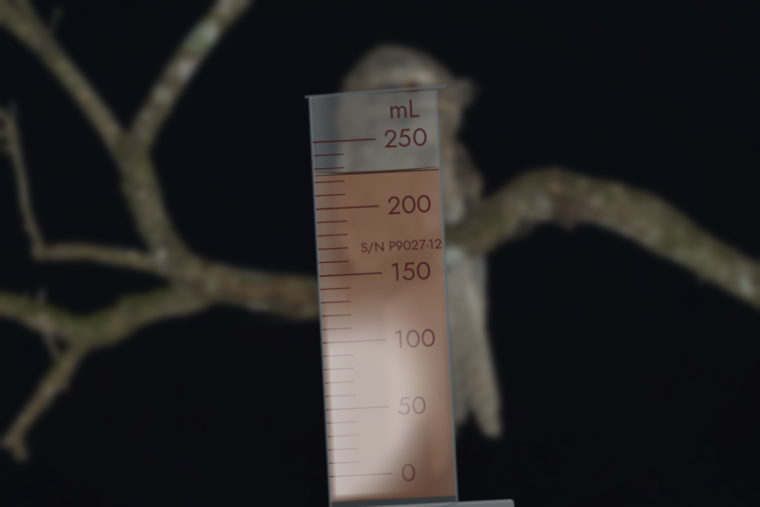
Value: 225 mL
